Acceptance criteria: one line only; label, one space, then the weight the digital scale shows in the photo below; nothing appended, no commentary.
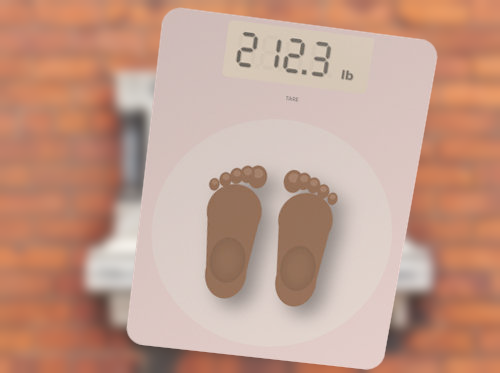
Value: 212.3 lb
